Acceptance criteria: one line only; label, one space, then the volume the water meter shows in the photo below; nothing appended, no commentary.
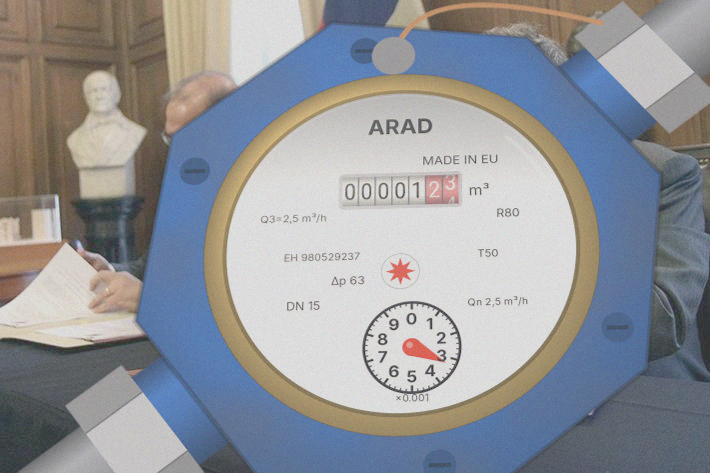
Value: 1.233 m³
